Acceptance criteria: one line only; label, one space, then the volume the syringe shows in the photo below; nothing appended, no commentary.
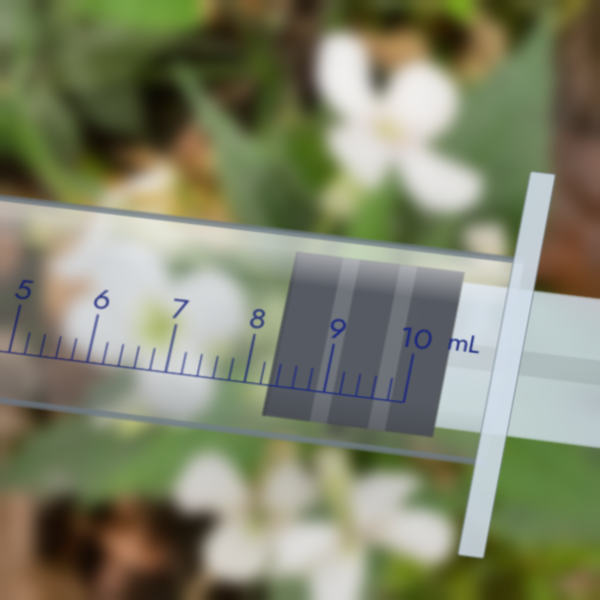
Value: 8.3 mL
